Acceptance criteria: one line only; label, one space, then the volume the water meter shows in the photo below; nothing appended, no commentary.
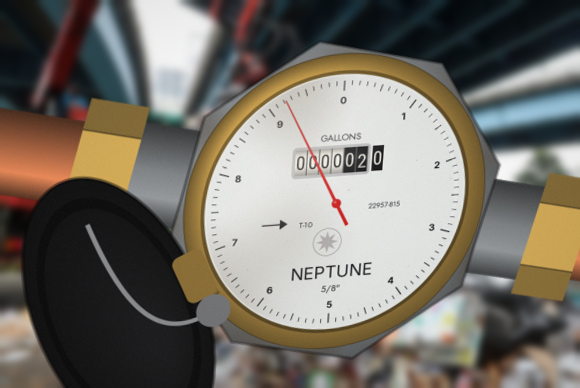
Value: 19.2 gal
